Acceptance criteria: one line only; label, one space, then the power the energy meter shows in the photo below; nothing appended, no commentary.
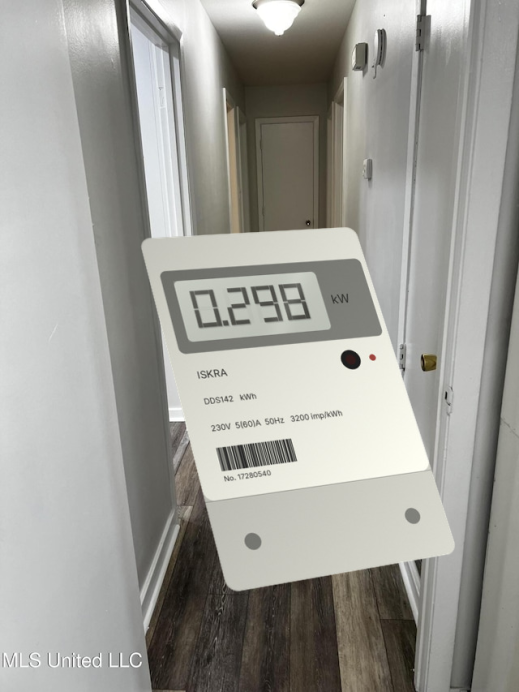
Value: 0.298 kW
